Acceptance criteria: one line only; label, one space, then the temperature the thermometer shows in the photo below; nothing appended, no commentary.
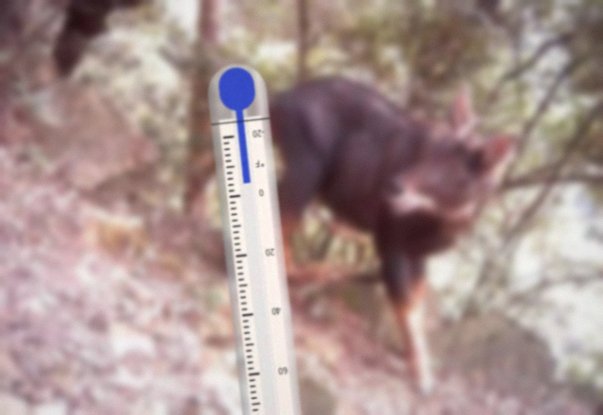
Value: -4 °F
